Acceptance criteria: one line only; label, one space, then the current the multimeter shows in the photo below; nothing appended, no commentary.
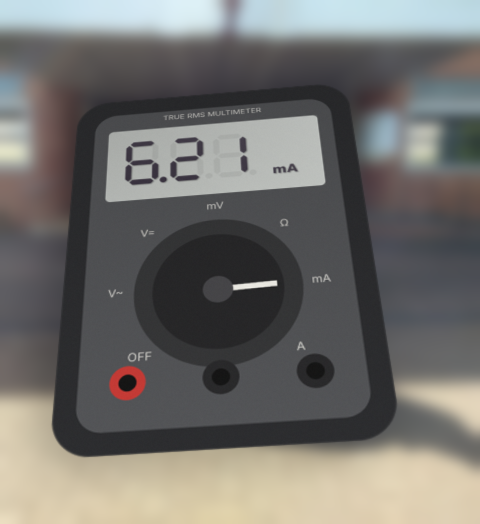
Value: 6.21 mA
